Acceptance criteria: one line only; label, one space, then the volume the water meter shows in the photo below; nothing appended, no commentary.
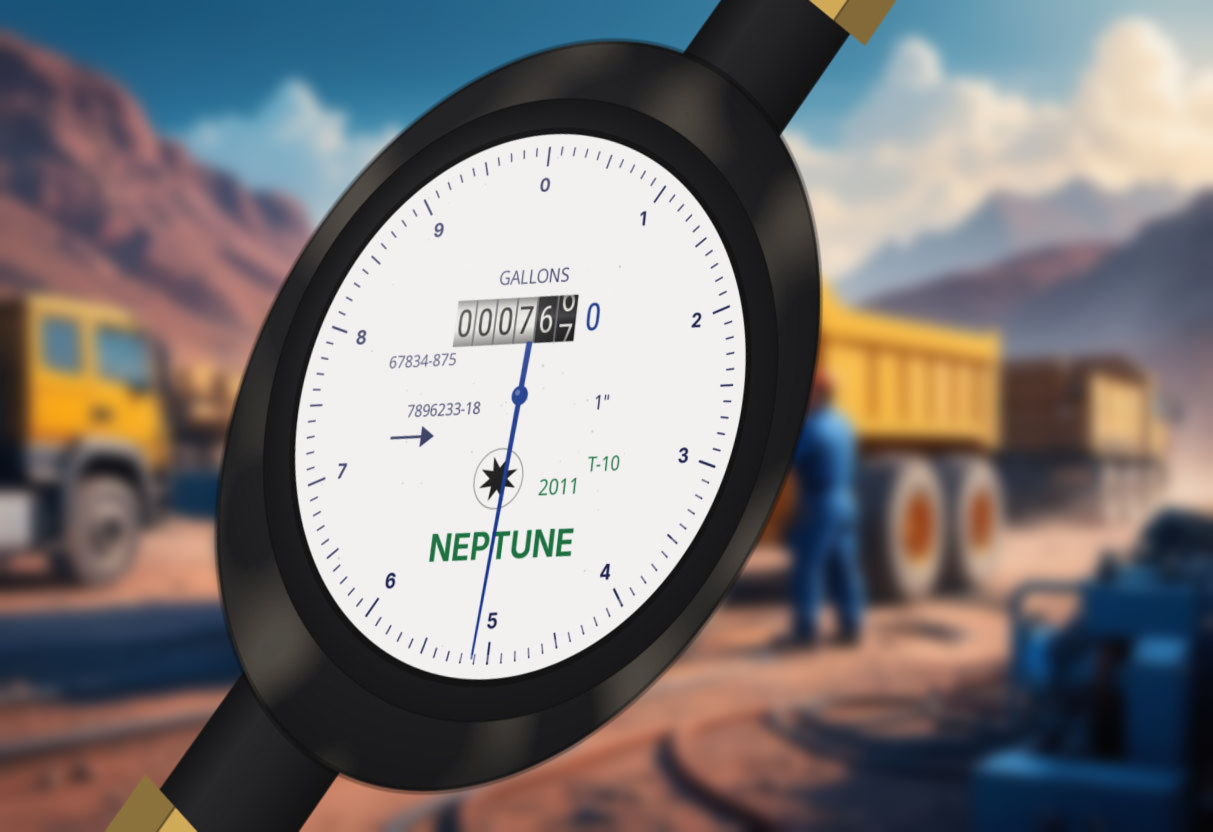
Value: 7665.1 gal
